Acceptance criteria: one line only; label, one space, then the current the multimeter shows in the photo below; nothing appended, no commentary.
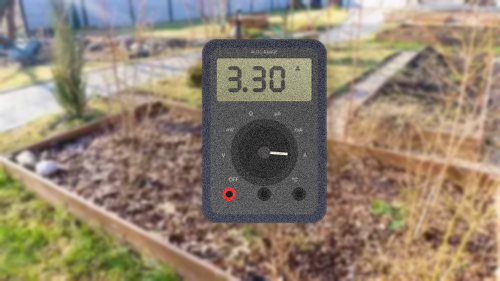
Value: 3.30 A
